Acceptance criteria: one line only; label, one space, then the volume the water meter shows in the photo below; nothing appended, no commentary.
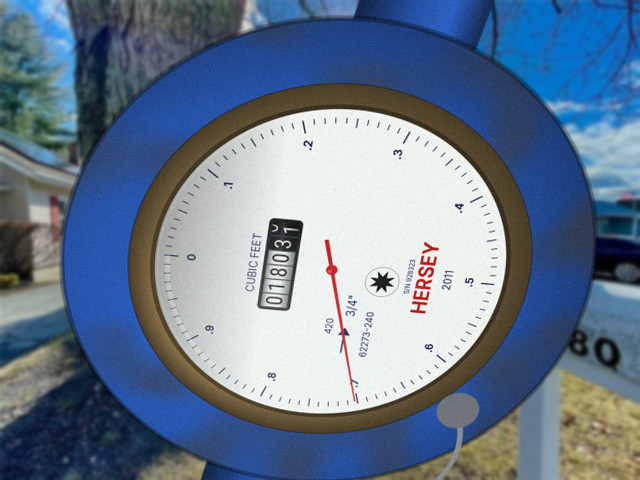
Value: 18030.70 ft³
